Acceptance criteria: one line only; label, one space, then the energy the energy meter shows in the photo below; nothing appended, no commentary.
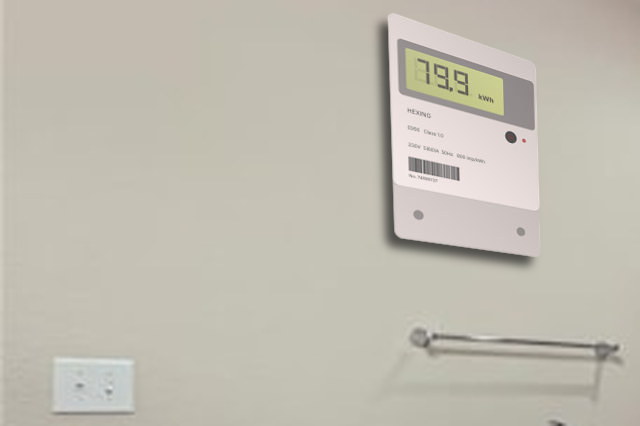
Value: 79.9 kWh
